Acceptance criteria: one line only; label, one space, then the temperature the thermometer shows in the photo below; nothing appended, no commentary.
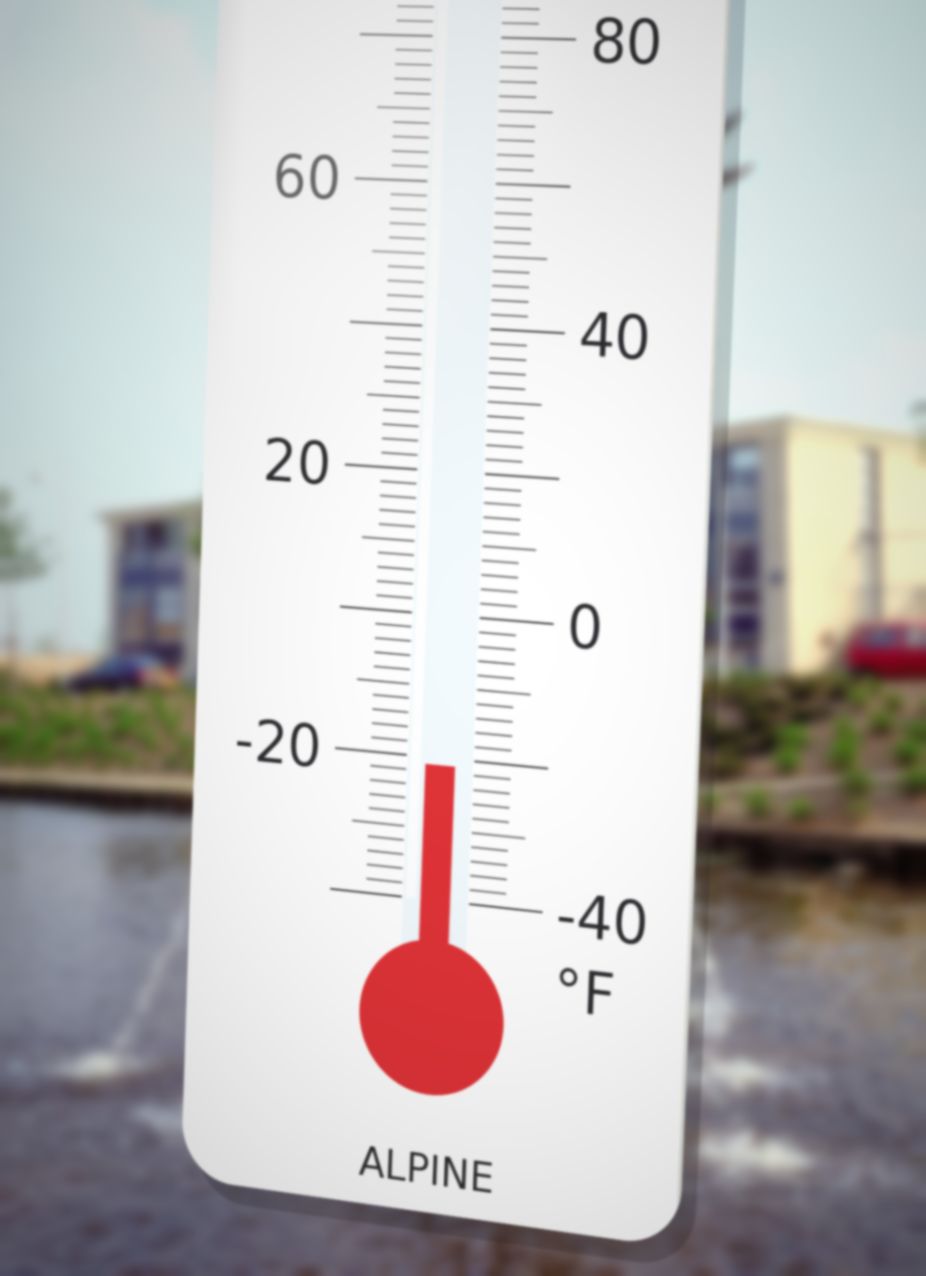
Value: -21 °F
